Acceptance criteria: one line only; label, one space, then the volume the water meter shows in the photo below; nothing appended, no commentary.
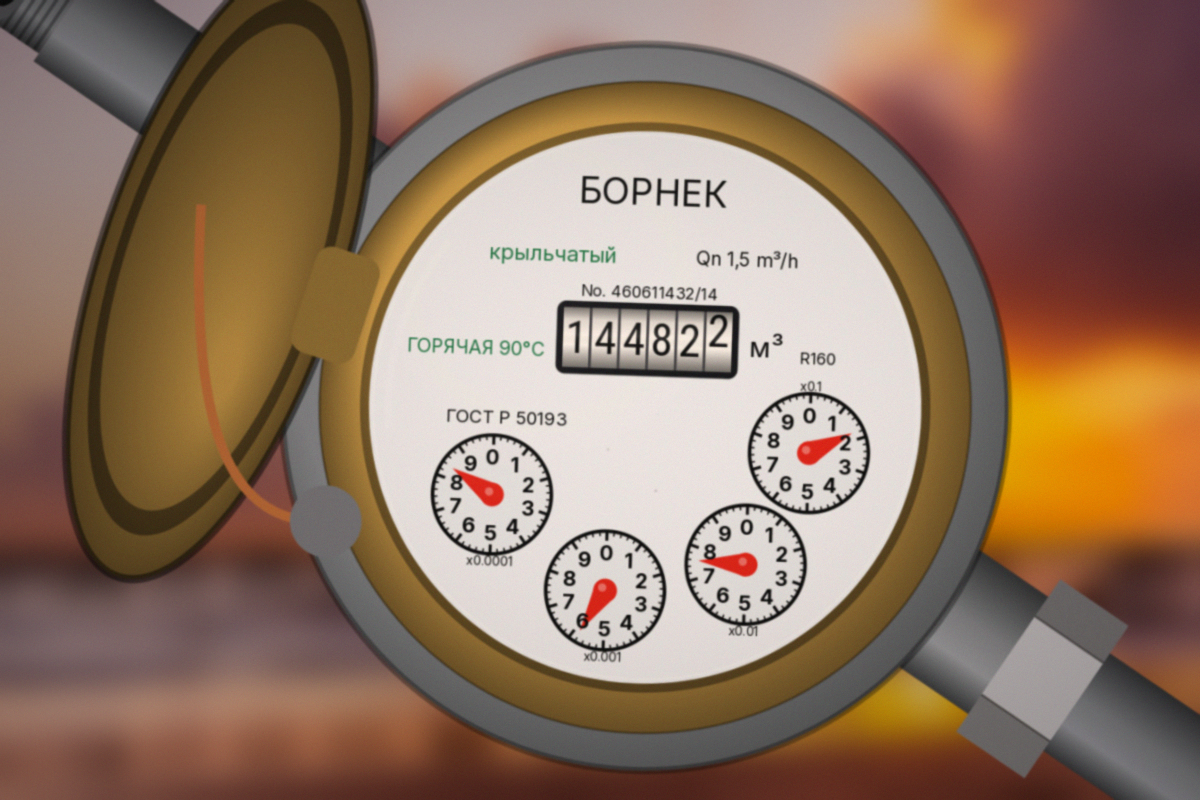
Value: 144822.1758 m³
